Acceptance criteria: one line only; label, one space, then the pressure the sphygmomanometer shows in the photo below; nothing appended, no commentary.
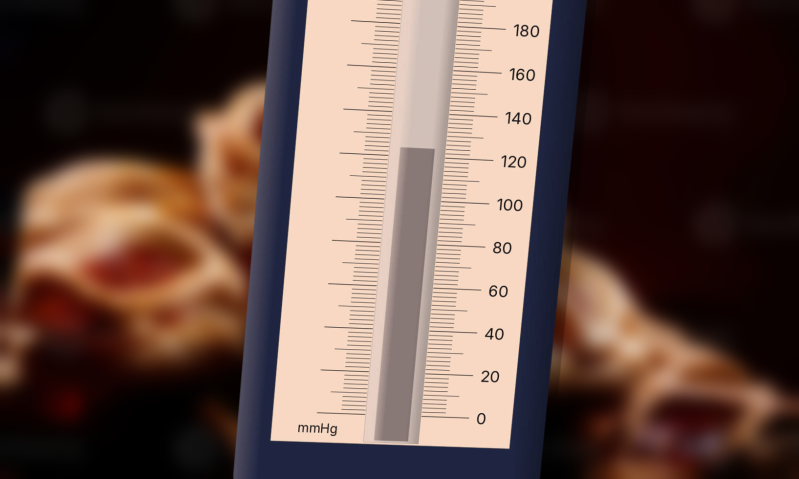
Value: 124 mmHg
